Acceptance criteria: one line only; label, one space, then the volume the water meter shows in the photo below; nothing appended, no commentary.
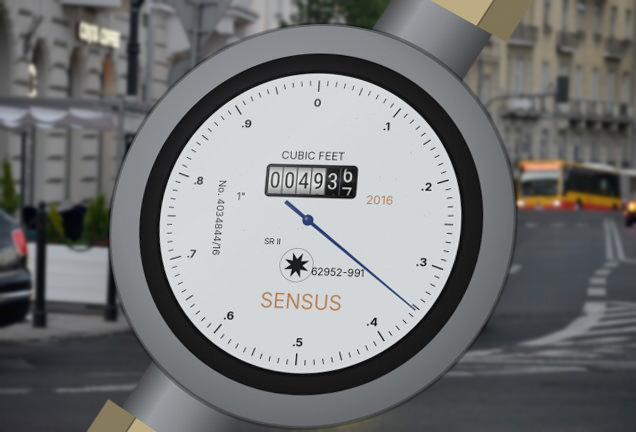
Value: 4936.35 ft³
